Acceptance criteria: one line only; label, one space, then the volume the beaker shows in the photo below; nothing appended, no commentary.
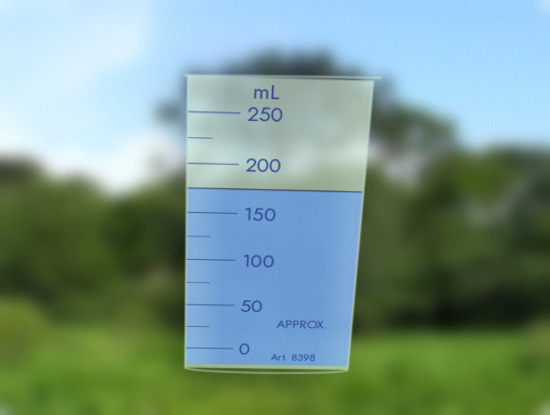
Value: 175 mL
